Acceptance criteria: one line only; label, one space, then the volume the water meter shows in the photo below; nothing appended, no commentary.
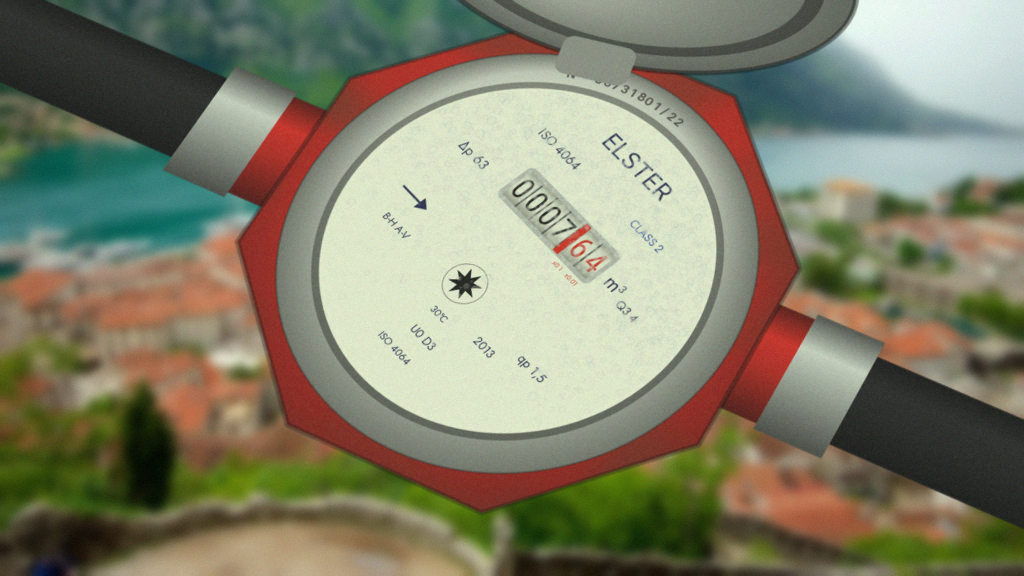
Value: 7.64 m³
